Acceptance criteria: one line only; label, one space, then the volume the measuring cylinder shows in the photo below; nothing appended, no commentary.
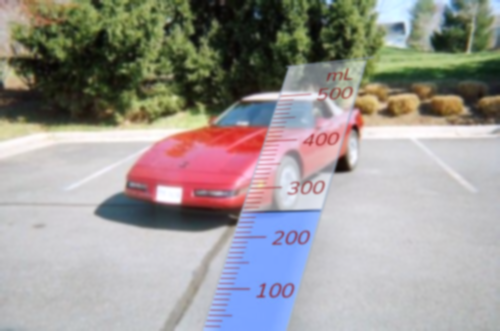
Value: 250 mL
